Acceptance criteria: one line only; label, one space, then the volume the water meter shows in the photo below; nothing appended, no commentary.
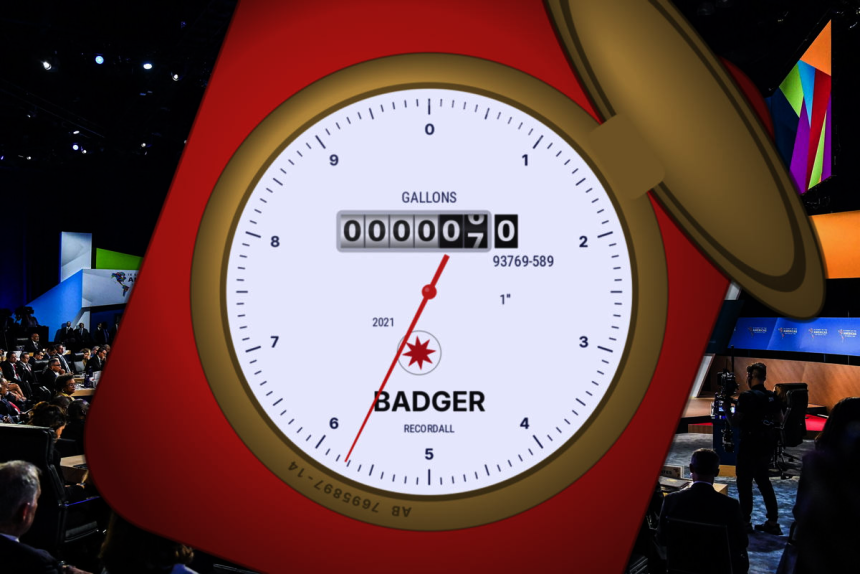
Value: 65.7 gal
